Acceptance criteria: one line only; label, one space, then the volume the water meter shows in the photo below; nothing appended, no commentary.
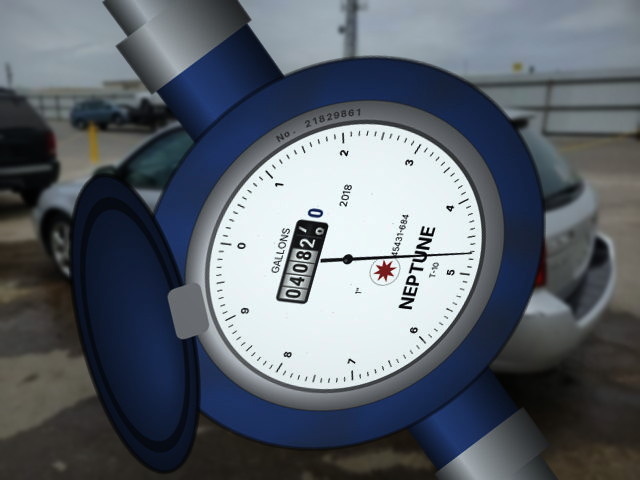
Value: 408274.7 gal
